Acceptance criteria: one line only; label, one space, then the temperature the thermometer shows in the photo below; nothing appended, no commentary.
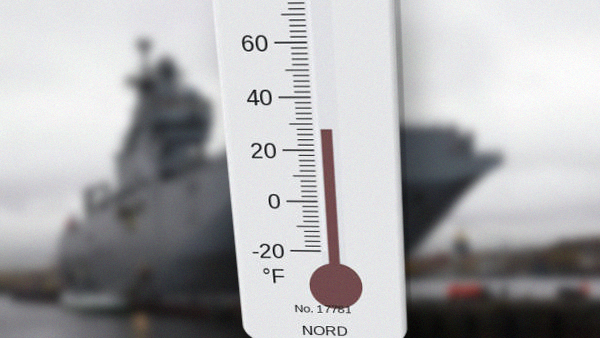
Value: 28 °F
